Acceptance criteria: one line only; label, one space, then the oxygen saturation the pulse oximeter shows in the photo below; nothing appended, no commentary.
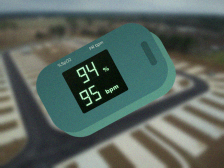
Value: 94 %
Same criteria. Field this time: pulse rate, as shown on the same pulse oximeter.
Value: 95 bpm
